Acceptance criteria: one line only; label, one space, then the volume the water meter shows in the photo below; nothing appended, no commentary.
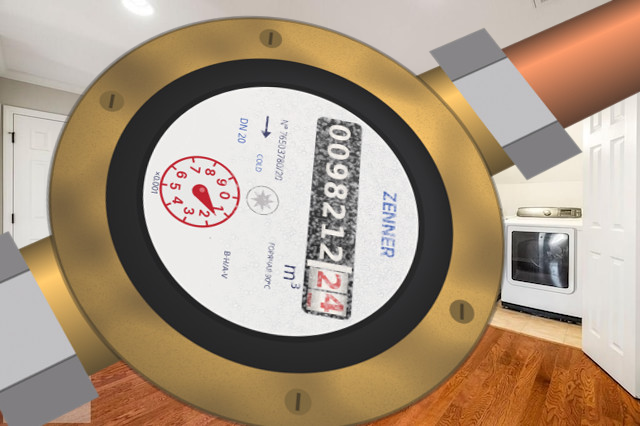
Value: 98212.241 m³
